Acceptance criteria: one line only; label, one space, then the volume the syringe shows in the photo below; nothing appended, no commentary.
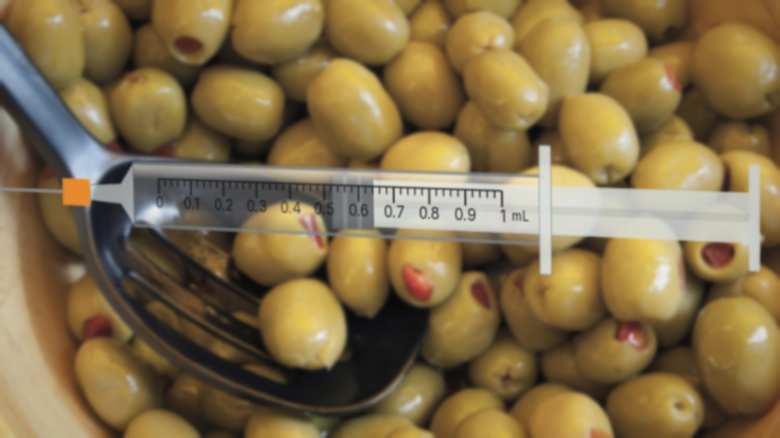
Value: 0.52 mL
